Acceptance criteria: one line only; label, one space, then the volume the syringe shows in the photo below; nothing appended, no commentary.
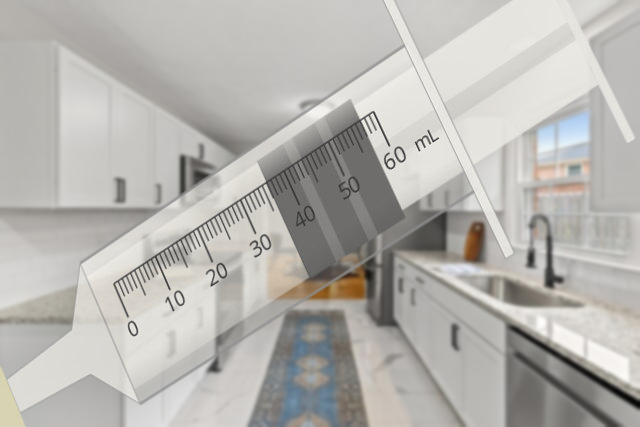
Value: 36 mL
